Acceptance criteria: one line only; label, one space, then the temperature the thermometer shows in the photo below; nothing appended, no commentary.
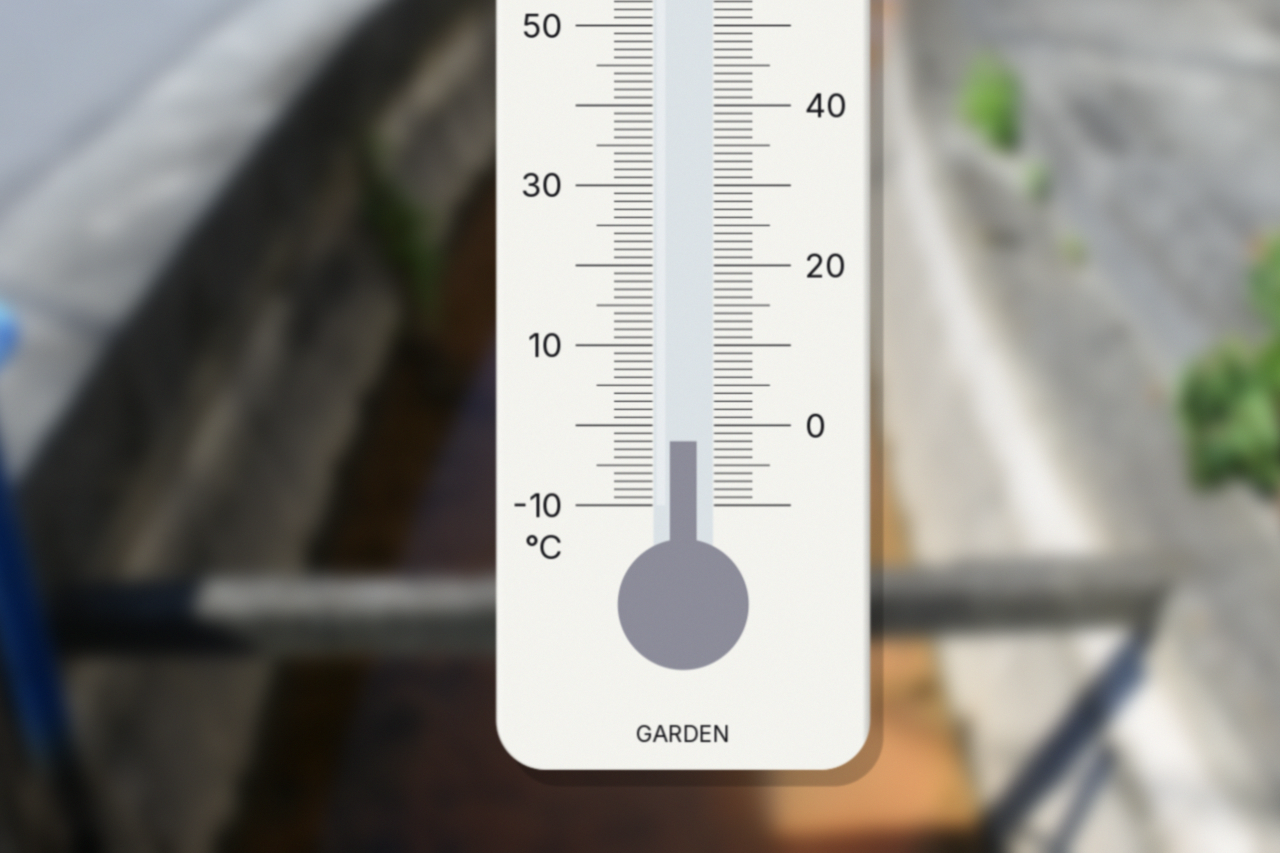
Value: -2 °C
